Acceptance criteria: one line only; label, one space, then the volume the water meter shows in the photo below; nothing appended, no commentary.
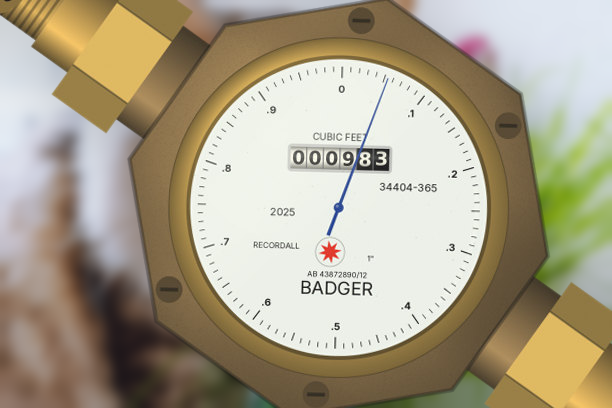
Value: 983.05 ft³
